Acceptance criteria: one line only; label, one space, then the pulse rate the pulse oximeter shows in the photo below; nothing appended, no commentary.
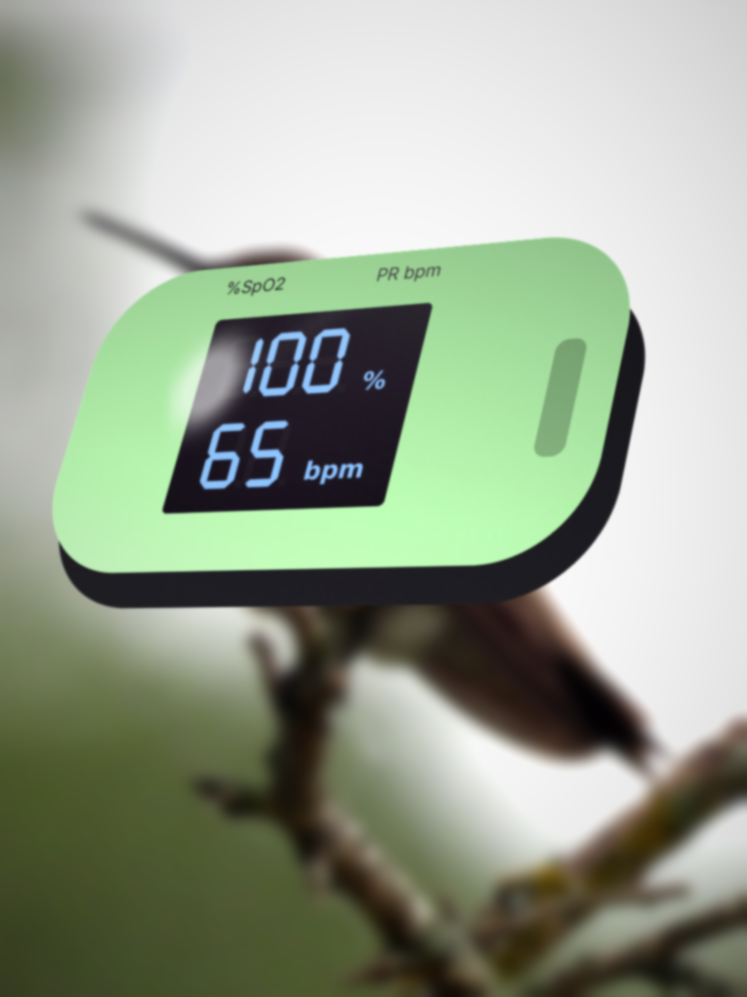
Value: 65 bpm
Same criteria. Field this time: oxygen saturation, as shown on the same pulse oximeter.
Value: 100 %
